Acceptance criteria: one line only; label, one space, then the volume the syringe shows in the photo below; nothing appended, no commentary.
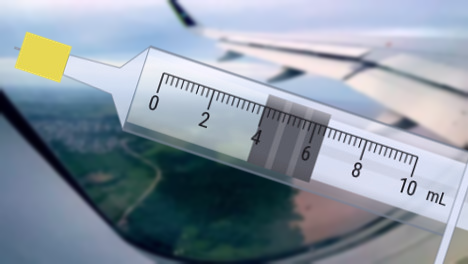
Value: 4 mL
